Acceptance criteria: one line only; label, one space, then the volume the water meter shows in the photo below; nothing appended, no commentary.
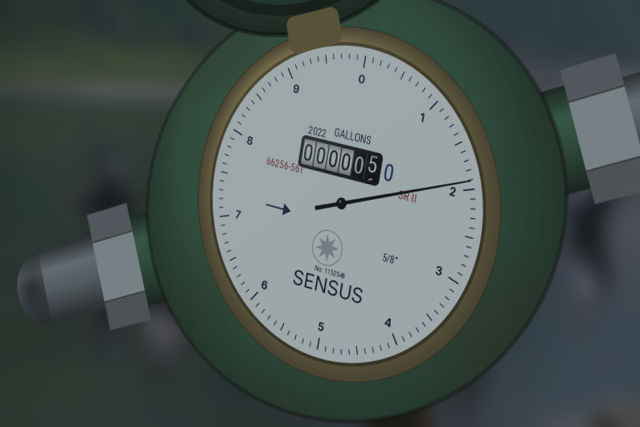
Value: 51.9 gal
